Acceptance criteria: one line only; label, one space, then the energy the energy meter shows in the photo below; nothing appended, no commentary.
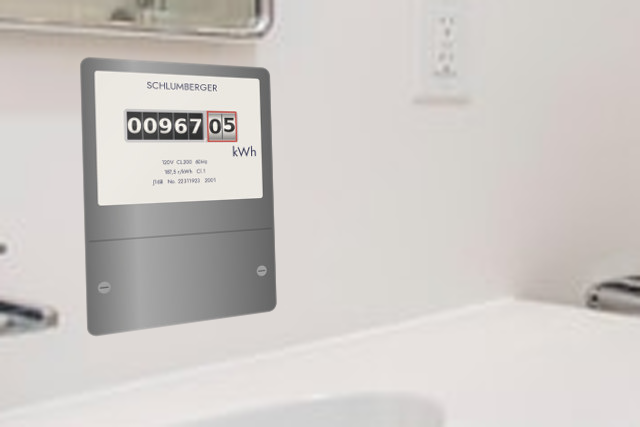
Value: 967.05 kWh
